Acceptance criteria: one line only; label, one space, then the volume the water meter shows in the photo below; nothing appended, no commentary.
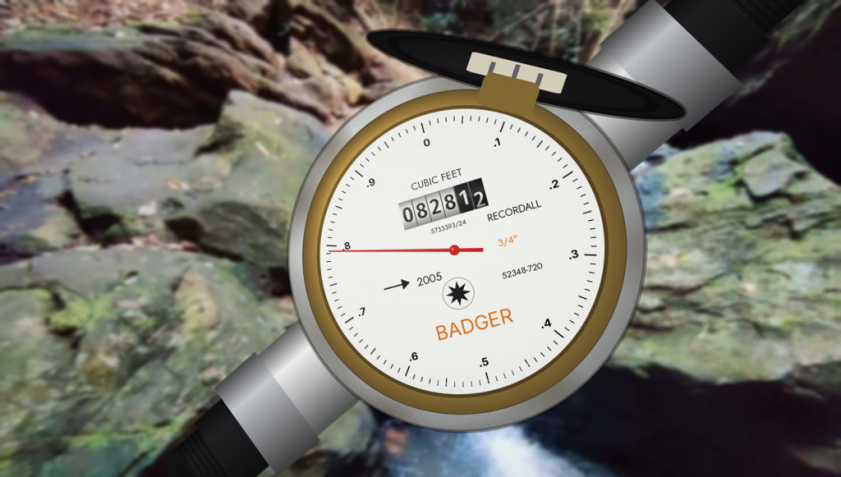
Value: 82811.79 ft³
